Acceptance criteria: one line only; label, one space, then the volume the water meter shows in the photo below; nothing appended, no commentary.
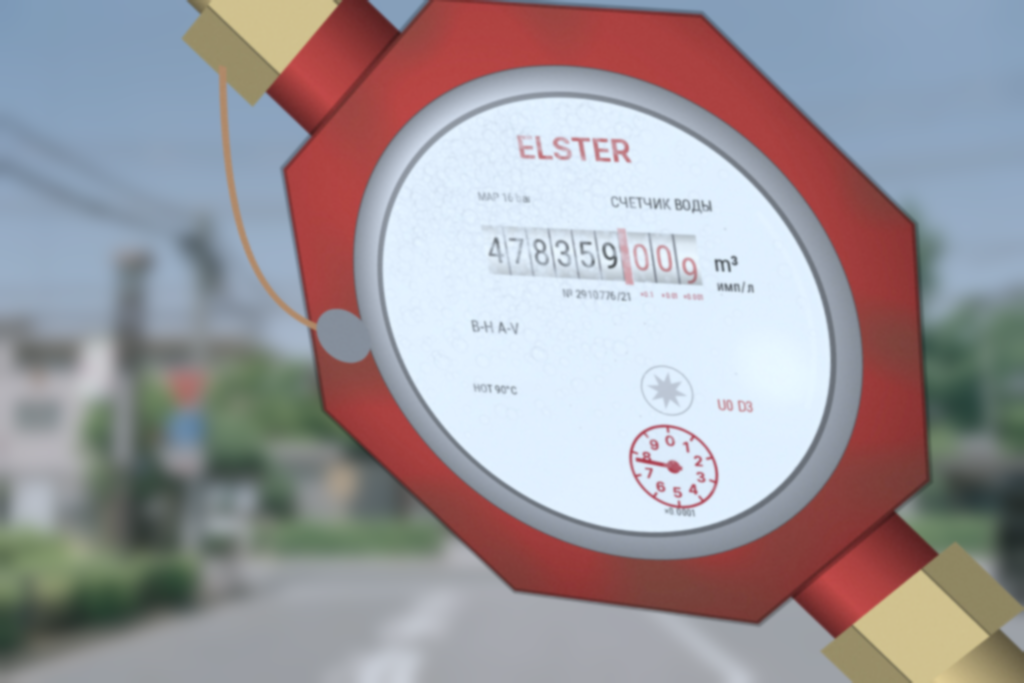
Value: 478359.0087 m³
